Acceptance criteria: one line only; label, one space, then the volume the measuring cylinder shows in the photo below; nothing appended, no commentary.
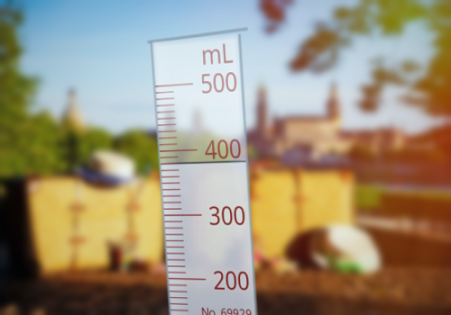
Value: 380 mL
